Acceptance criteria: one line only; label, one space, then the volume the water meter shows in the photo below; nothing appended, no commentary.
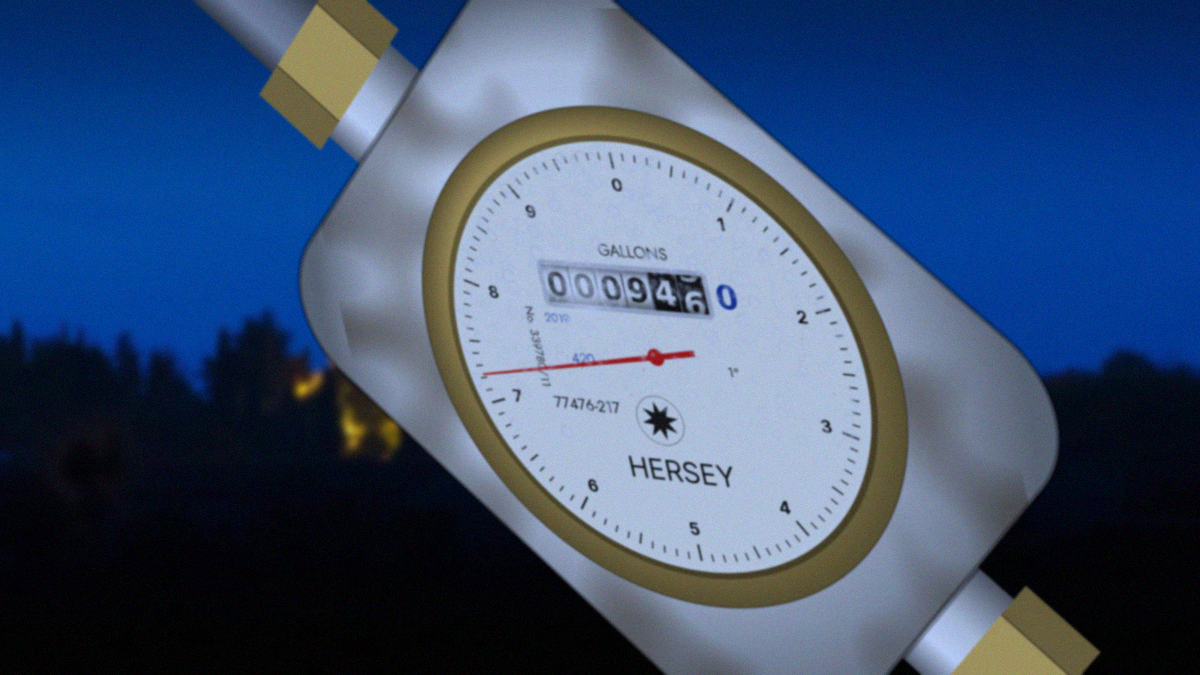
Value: 9457.2 gal
